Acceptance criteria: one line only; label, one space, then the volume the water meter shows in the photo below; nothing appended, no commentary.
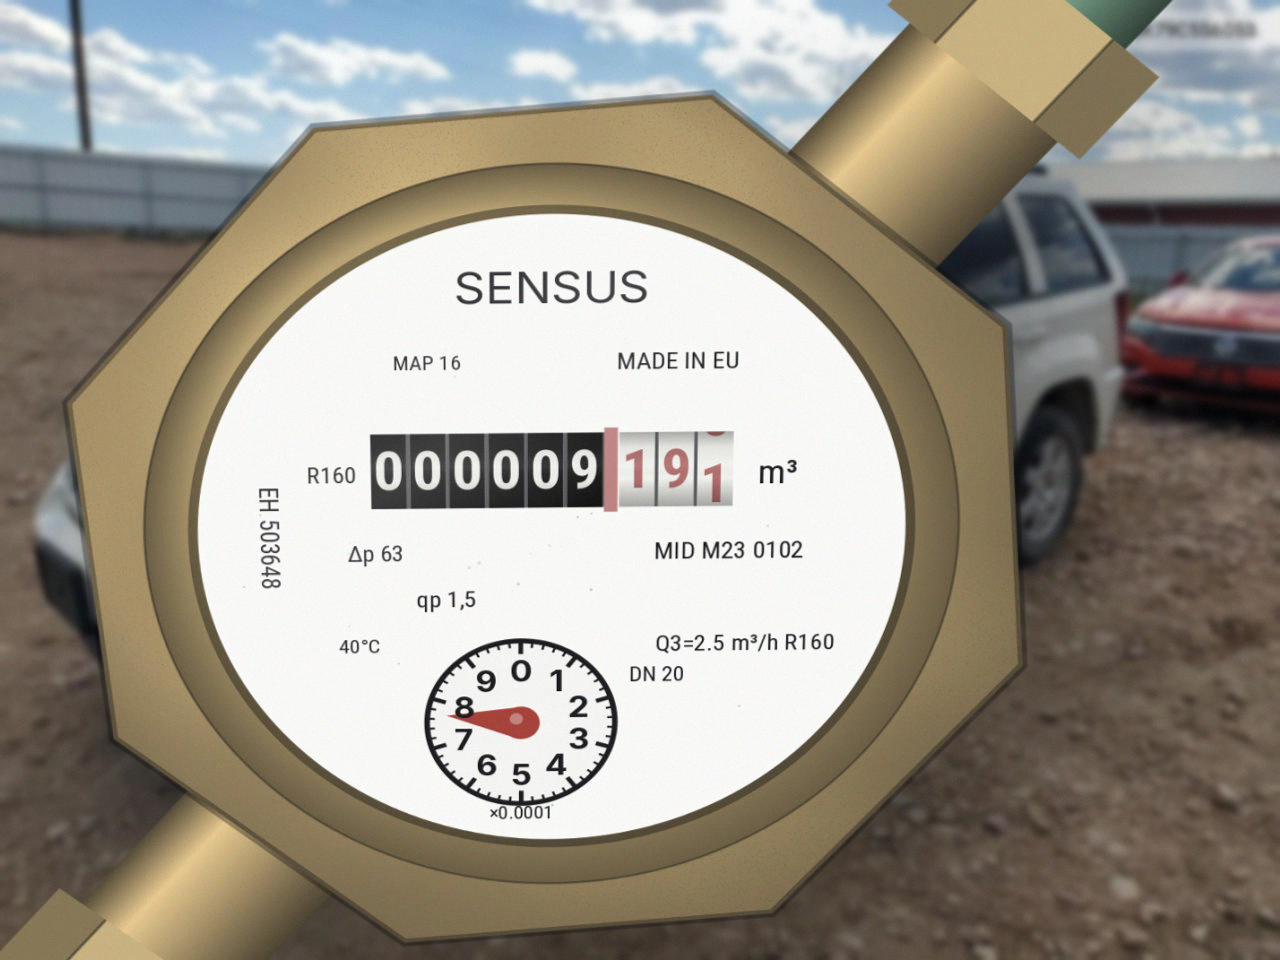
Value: 9.1907 m³
